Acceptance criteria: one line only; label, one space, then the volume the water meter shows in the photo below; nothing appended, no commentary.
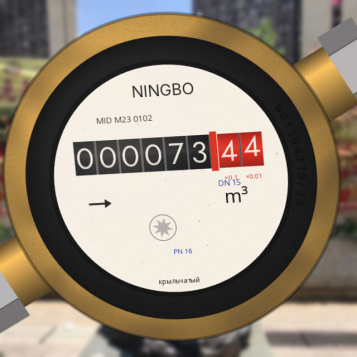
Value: 73.44 m³
